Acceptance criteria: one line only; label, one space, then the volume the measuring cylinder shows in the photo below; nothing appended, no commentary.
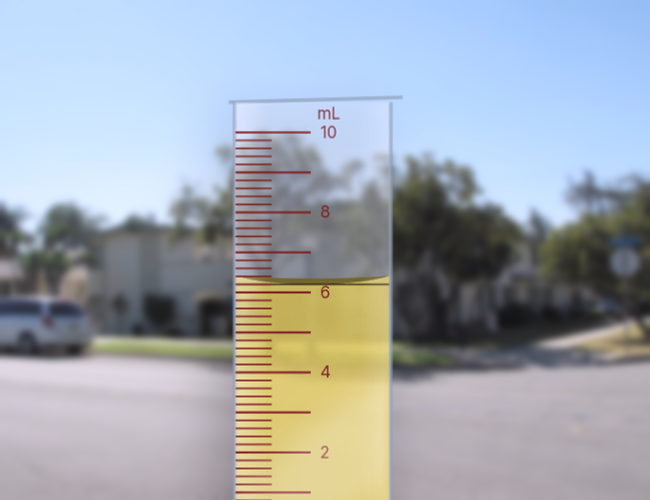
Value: 6.2 mL
